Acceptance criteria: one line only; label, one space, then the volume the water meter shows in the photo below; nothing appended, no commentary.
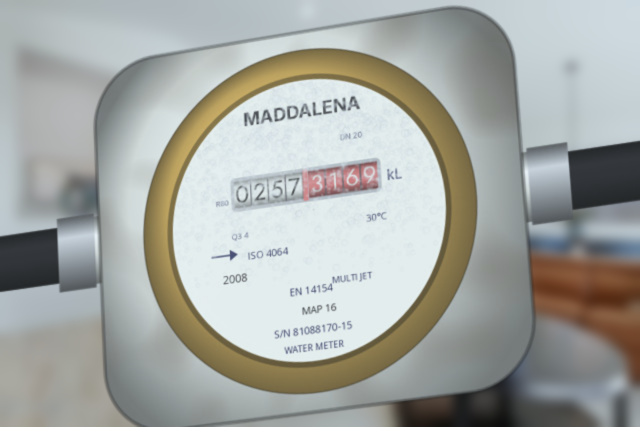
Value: 257.3169 kL
